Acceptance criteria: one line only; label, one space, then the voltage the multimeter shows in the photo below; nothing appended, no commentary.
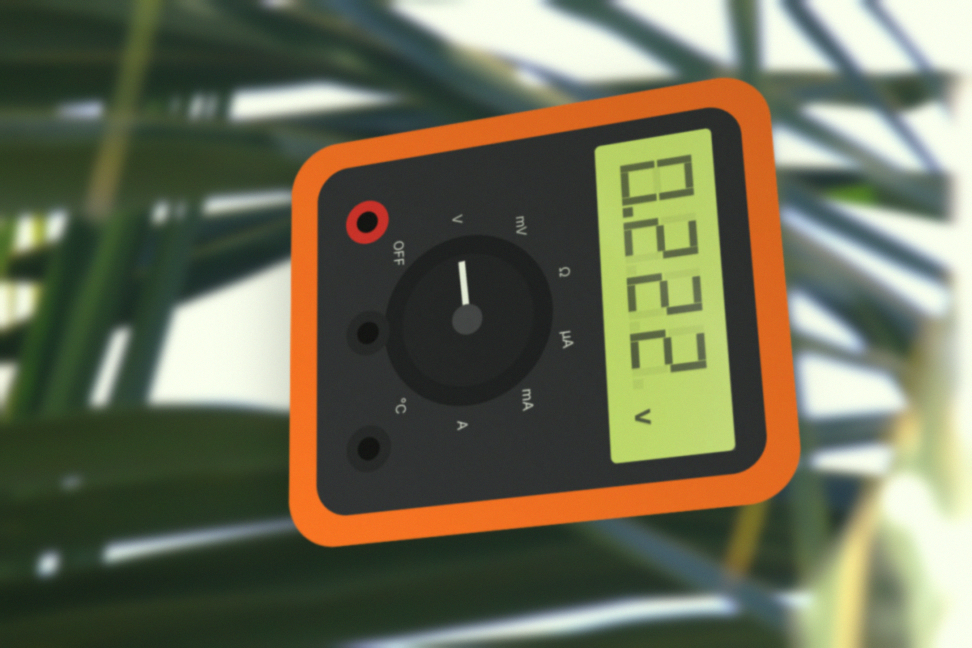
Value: 0.222 V
